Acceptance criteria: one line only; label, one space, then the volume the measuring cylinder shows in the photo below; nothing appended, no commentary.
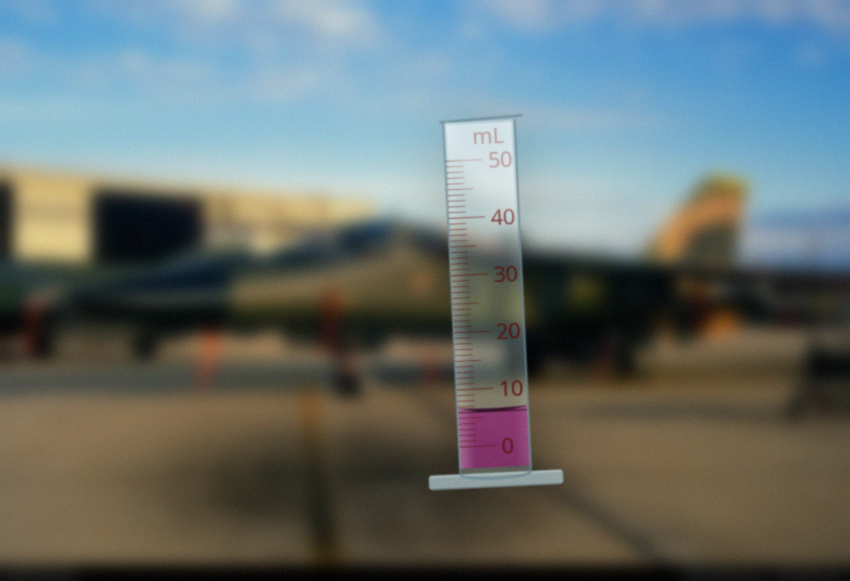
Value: 6 mL
